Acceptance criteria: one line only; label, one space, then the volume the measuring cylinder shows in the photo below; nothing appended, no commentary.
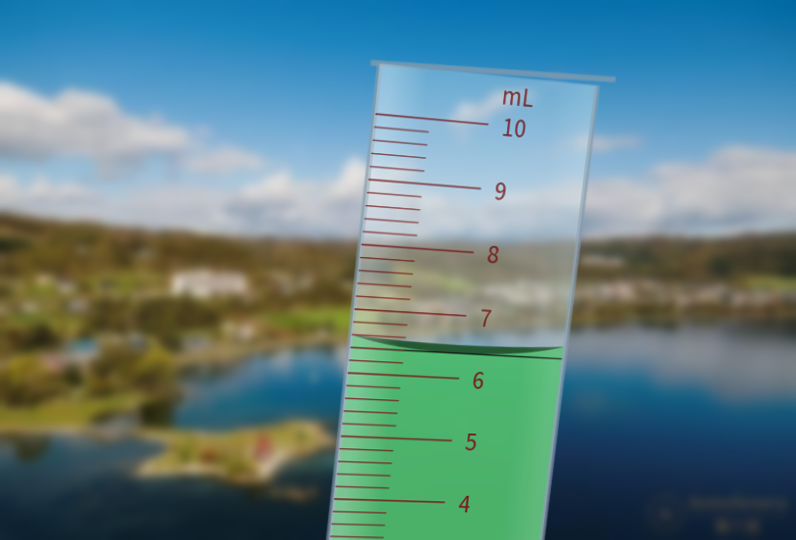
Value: 6.4 mL
